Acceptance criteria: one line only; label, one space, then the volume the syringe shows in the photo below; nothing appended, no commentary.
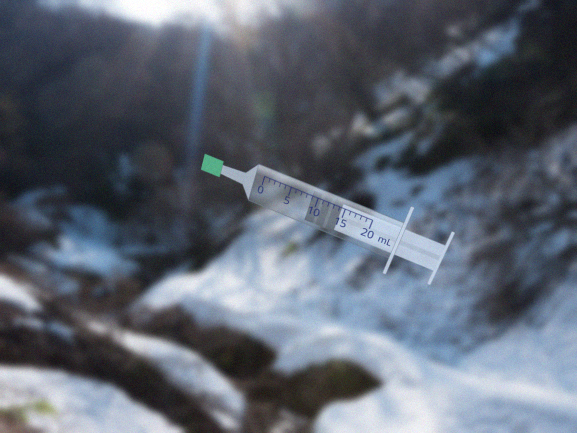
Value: 9 mL
